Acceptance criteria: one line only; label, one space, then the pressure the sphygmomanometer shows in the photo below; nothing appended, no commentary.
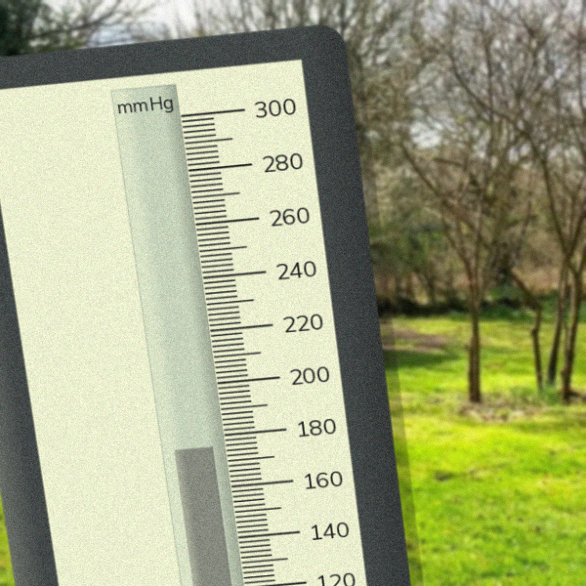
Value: 176 mmHg
